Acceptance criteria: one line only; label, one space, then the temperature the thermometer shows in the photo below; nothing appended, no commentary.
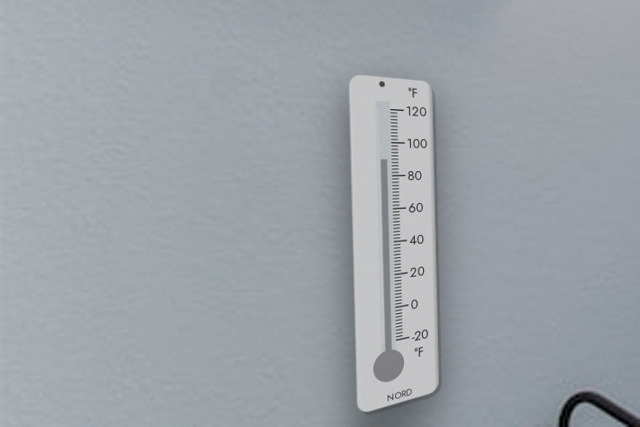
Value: 90 °F
